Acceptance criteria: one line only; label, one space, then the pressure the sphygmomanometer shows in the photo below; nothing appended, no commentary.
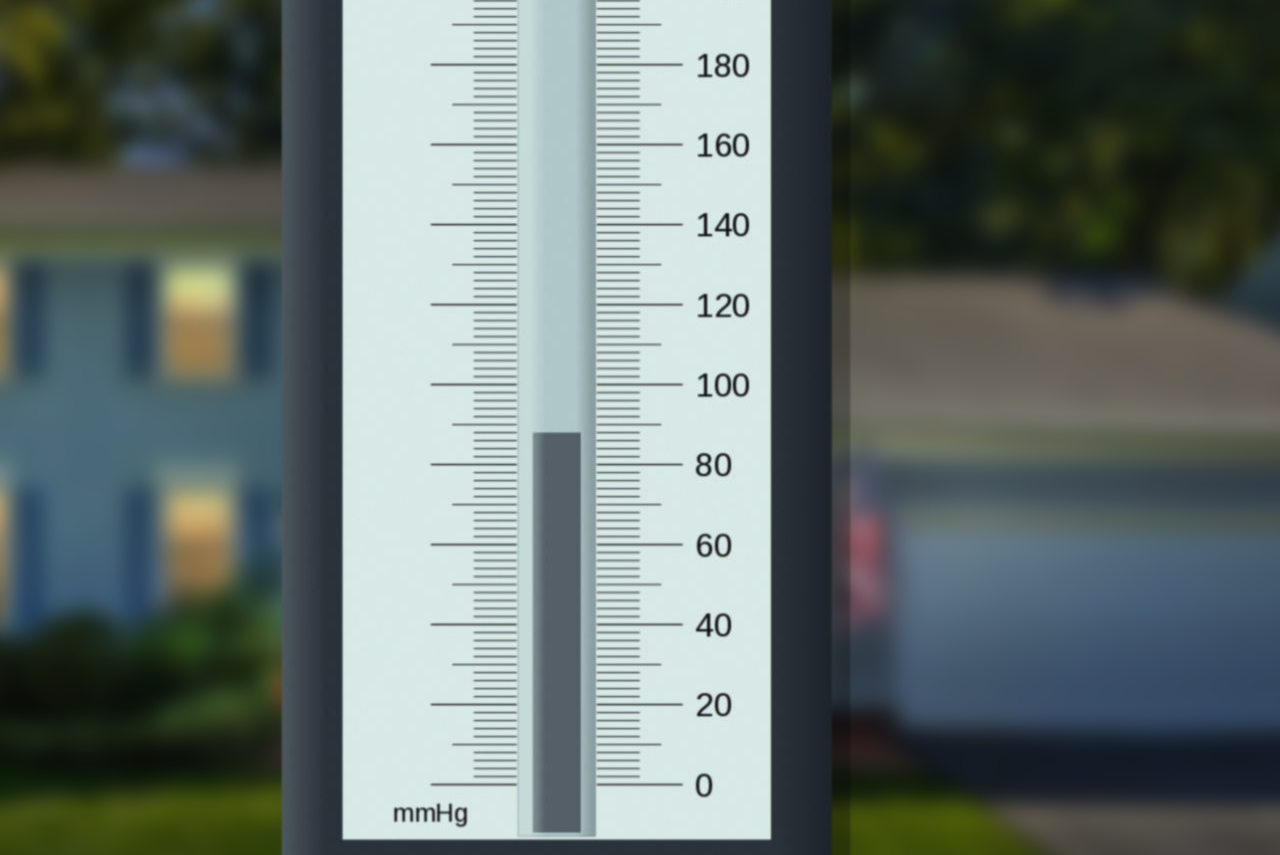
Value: 88 mmHg
